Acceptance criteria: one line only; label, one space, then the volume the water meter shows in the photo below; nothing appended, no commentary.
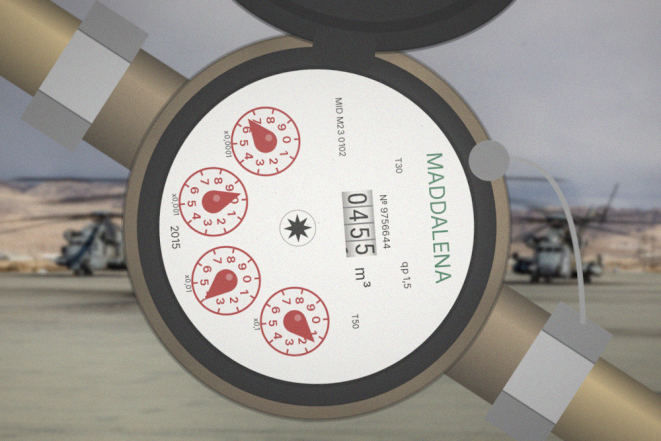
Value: 455.1396 m³
